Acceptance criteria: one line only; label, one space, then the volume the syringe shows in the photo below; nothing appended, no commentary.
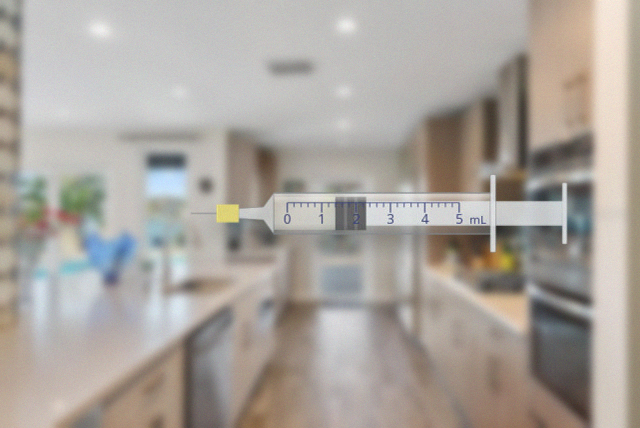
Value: 1.4 mL
